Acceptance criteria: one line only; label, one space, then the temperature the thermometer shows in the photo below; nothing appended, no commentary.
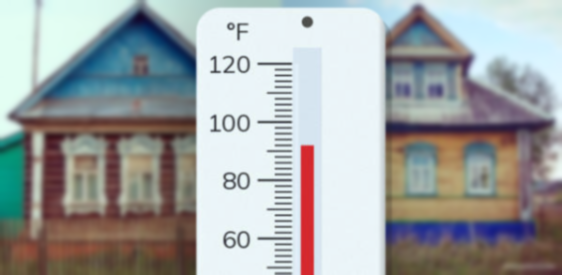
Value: 92 °F
